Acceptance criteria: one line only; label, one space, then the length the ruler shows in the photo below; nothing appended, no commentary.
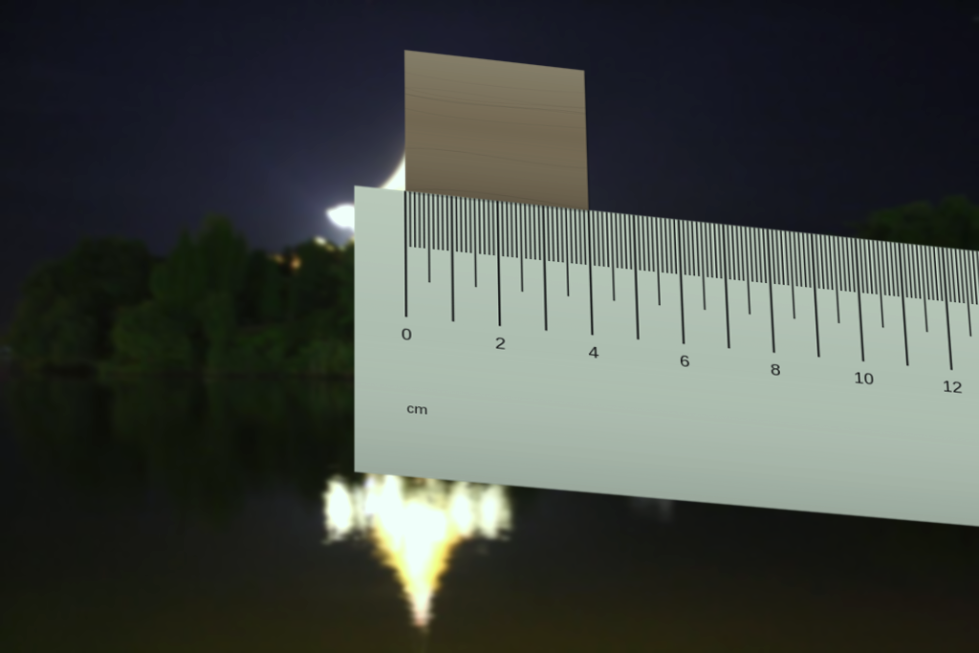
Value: 4 cm
